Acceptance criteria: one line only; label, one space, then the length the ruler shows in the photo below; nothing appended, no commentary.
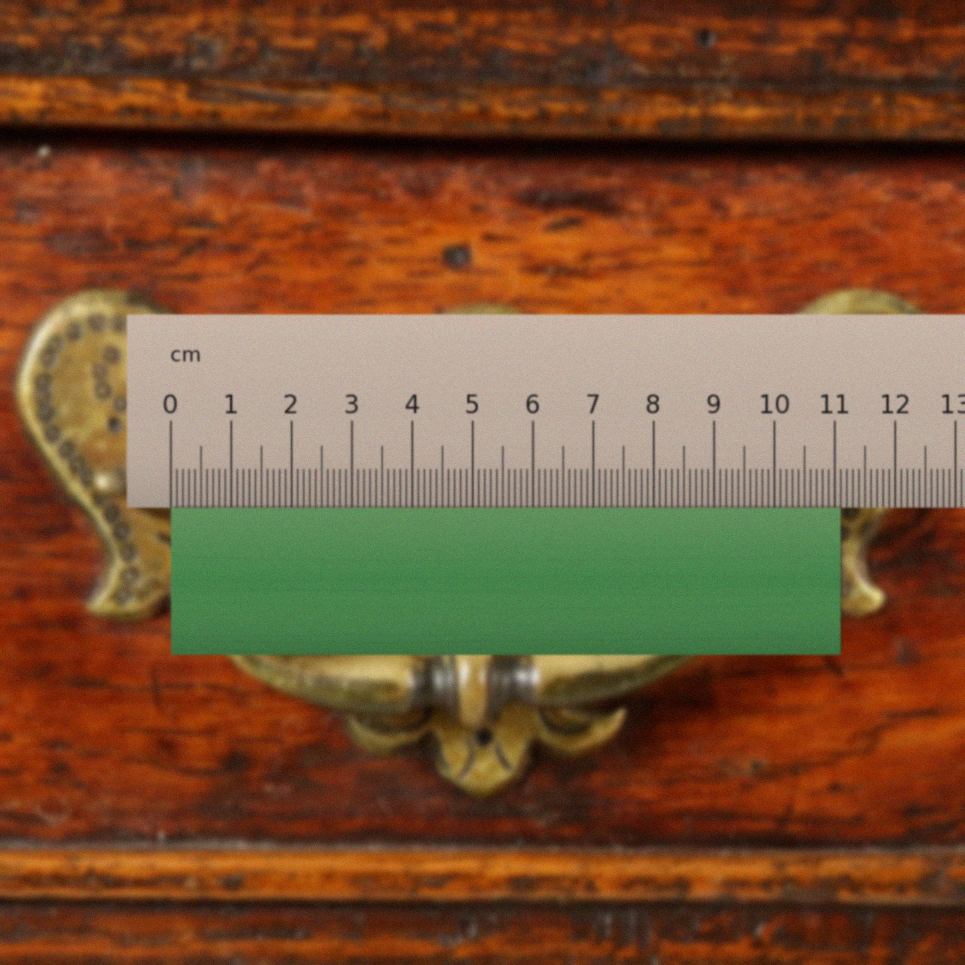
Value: 11.1 cm
